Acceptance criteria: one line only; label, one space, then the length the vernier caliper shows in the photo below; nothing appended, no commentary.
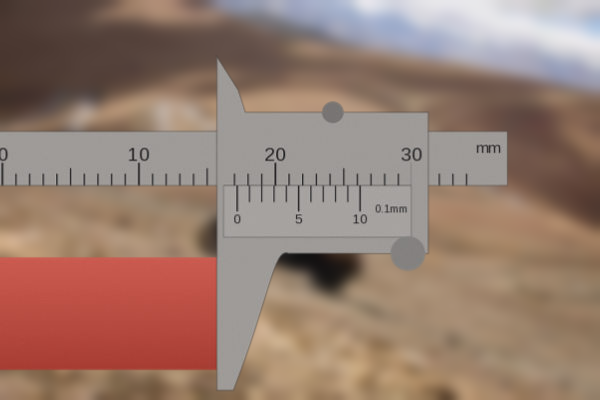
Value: 17.2 mm
